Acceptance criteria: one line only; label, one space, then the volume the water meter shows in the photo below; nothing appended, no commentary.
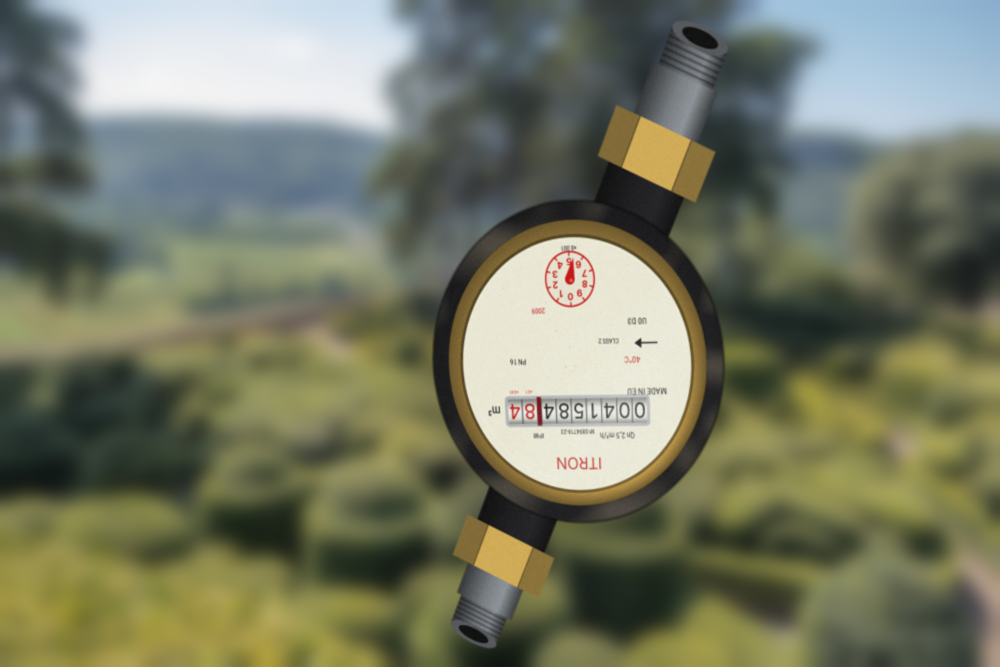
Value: 41584.845 m³
